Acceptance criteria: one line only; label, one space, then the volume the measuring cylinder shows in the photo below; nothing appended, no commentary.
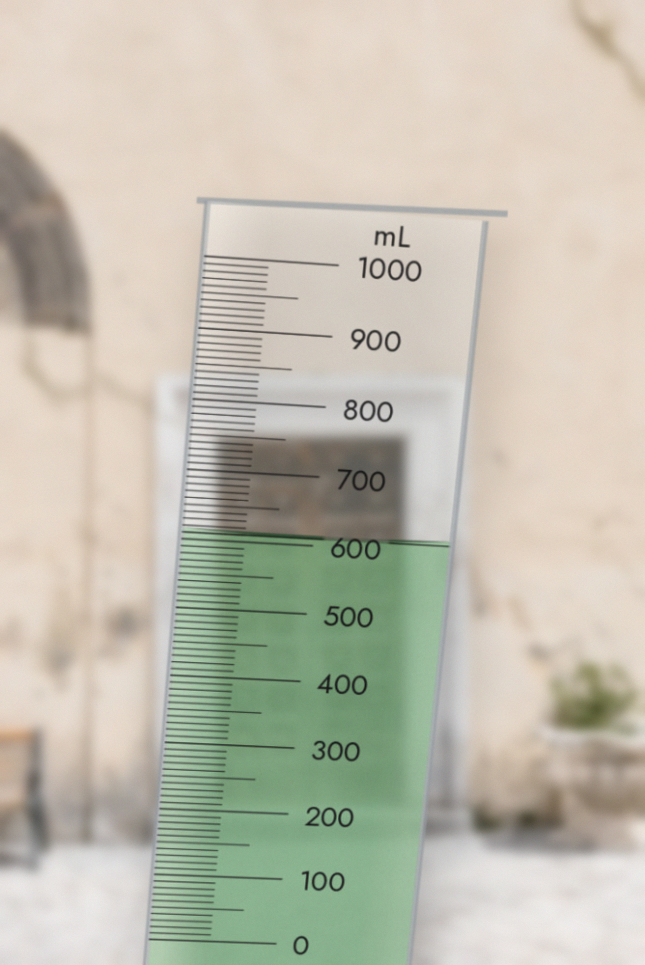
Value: 610 mL
